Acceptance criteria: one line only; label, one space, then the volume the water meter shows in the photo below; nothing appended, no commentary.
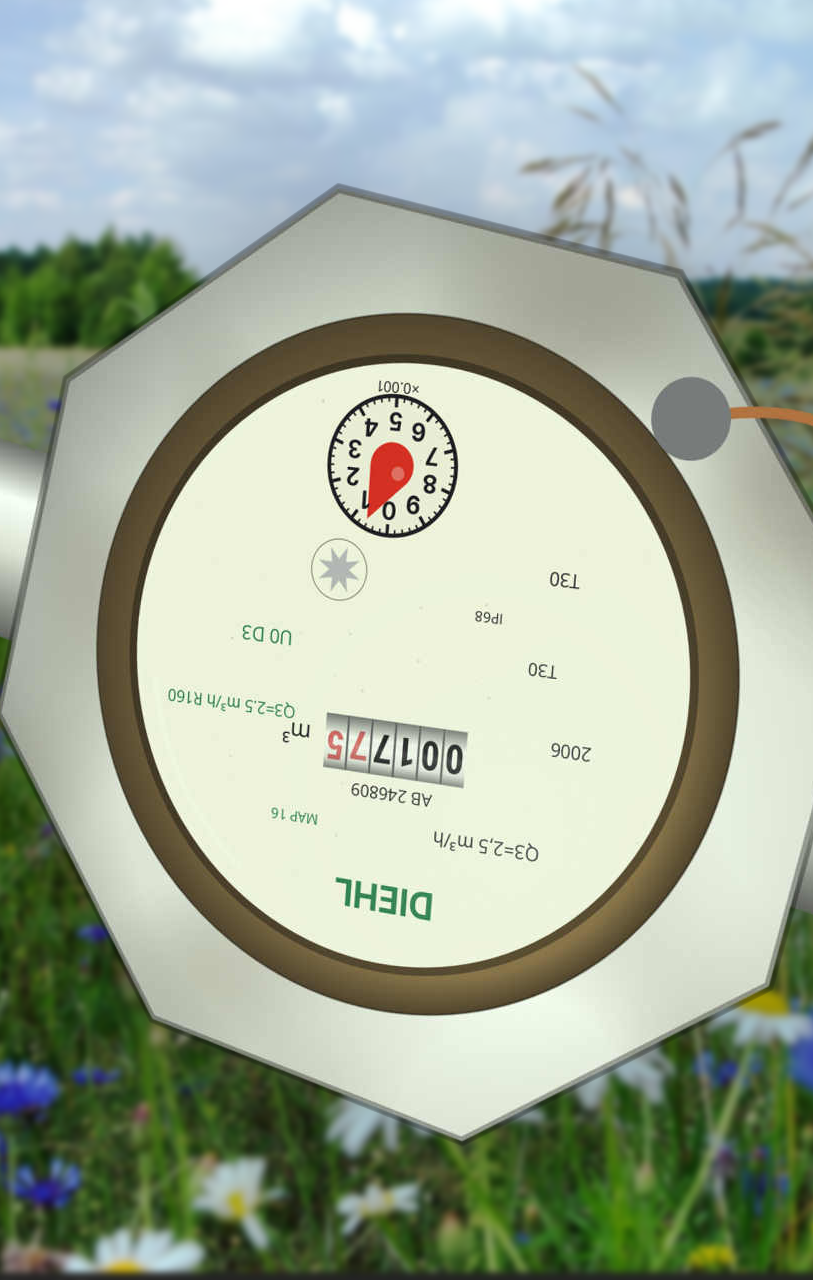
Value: 17.750 m³
